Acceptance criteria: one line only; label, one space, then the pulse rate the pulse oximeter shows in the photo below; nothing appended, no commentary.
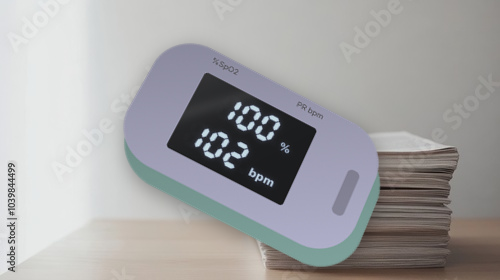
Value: 102 bpm
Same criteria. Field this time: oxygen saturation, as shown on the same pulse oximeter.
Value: 100 %
